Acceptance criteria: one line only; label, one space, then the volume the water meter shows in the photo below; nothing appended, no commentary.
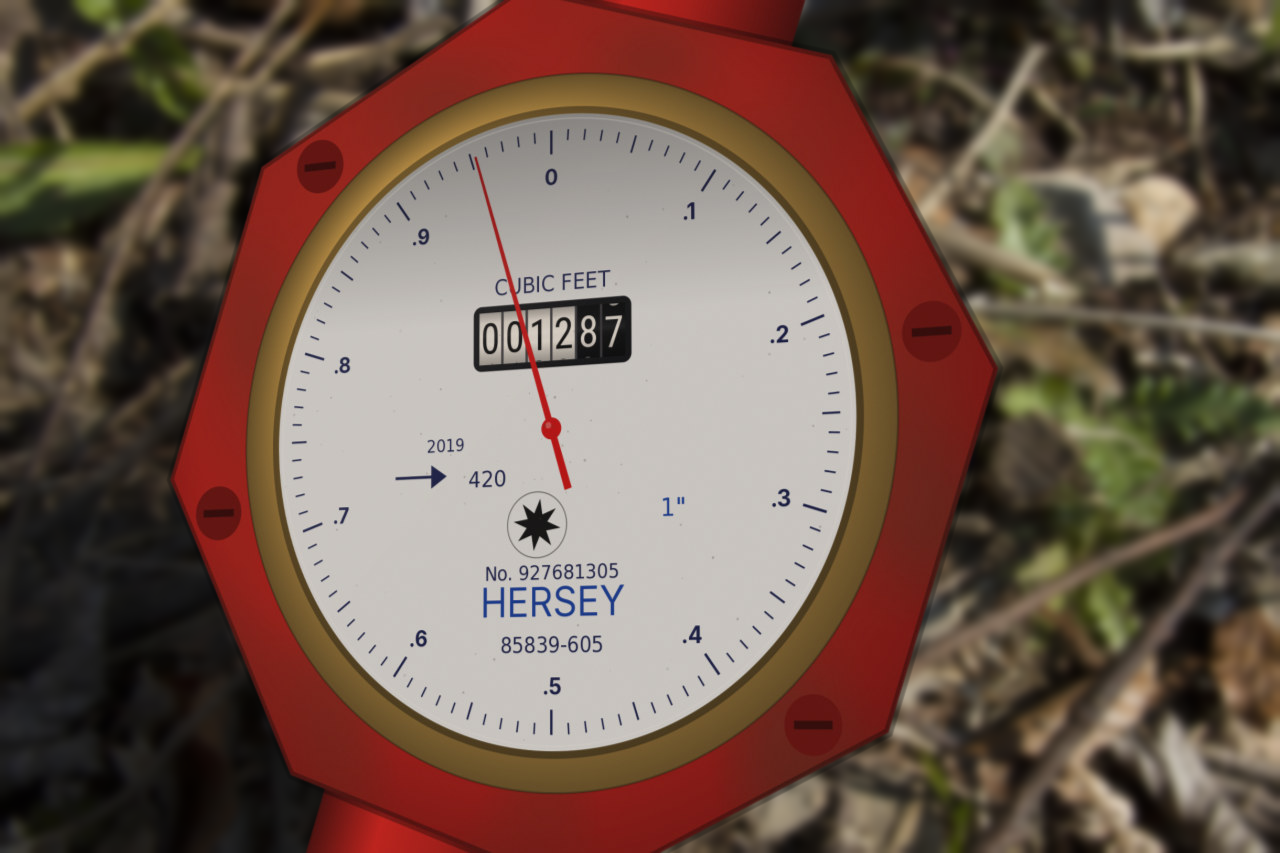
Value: 1286.95 ft³
